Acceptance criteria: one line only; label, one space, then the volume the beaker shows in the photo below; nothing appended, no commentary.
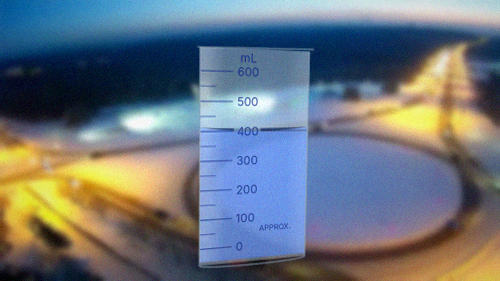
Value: 400 mL
